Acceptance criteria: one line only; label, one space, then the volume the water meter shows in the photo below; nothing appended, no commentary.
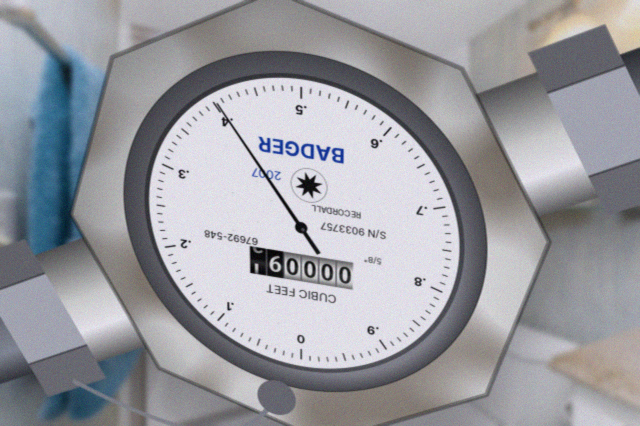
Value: 91.40 ft³
